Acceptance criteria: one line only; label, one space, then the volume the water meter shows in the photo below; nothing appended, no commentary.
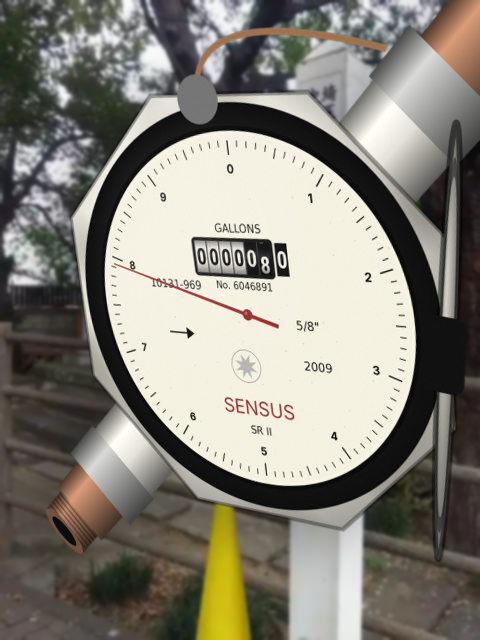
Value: 77.9 gal
